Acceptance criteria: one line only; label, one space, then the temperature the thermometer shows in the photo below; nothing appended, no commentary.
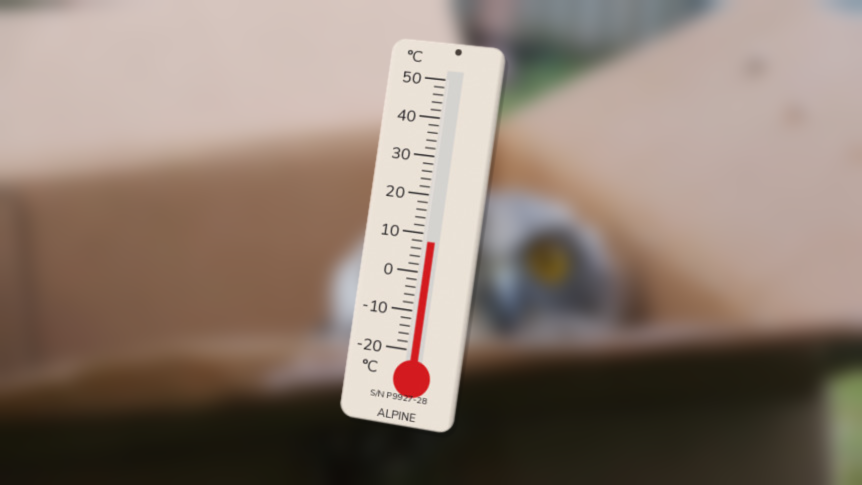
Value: 8 °C
